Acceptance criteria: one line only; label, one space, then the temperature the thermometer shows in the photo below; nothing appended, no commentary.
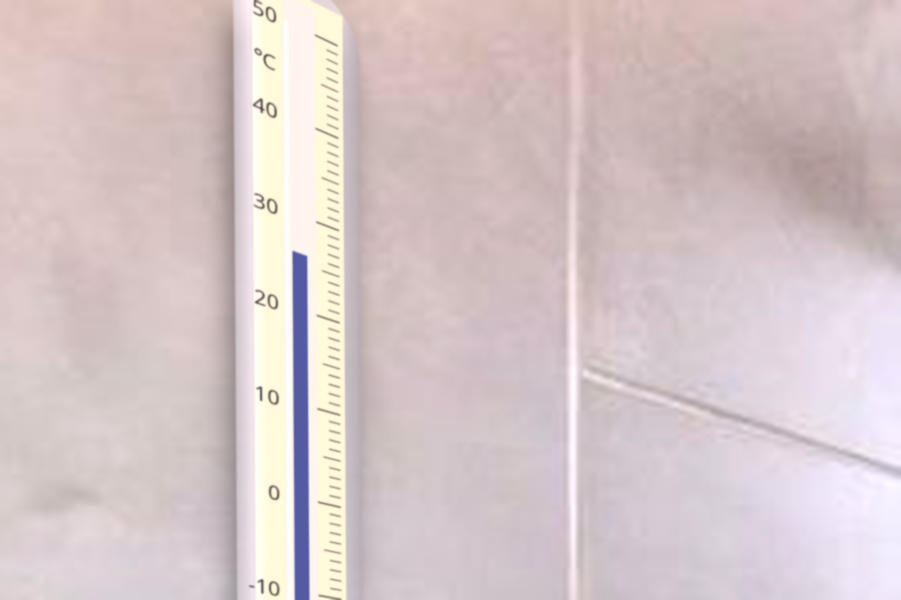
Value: 26 °C
